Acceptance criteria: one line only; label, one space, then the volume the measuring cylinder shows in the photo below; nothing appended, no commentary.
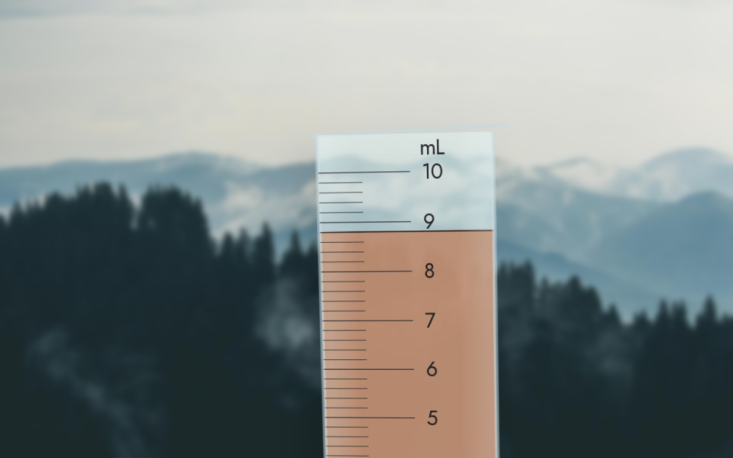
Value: 8.8 mL
